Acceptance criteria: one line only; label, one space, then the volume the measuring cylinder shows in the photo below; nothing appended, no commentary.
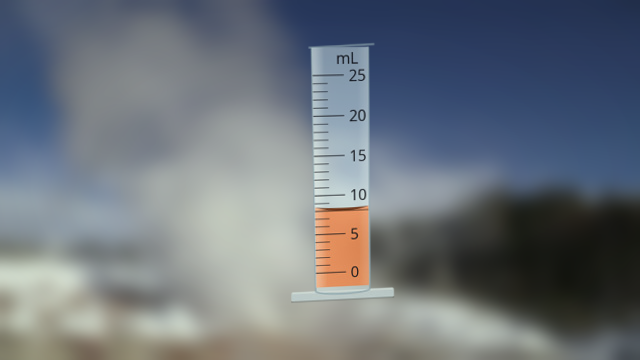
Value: 8 mL
